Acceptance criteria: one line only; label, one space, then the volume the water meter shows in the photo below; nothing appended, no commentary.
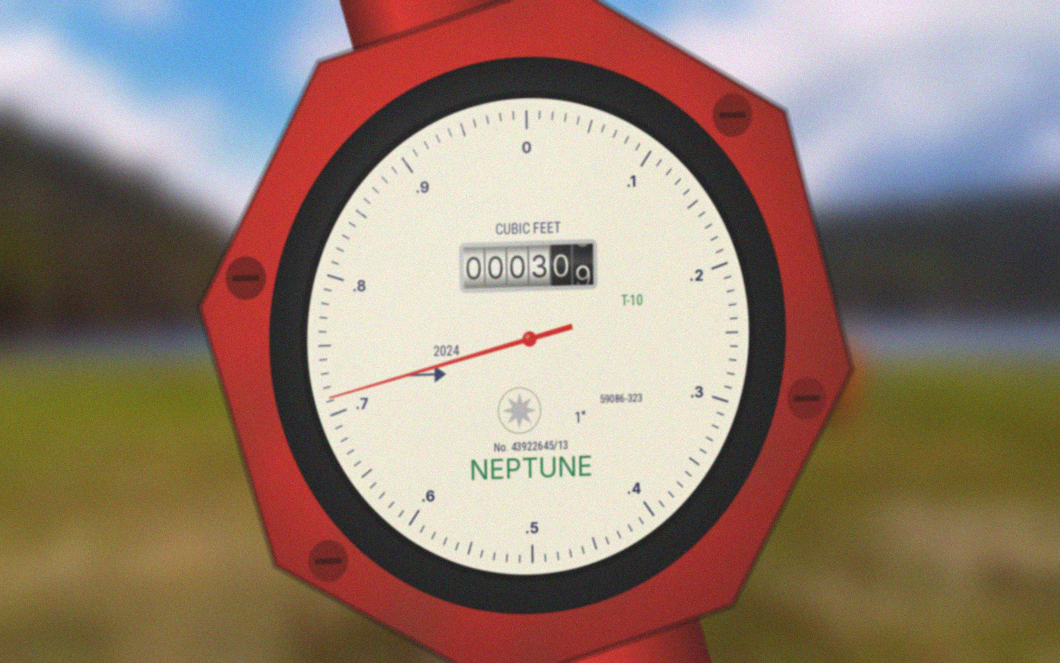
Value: 308.71 ft³
